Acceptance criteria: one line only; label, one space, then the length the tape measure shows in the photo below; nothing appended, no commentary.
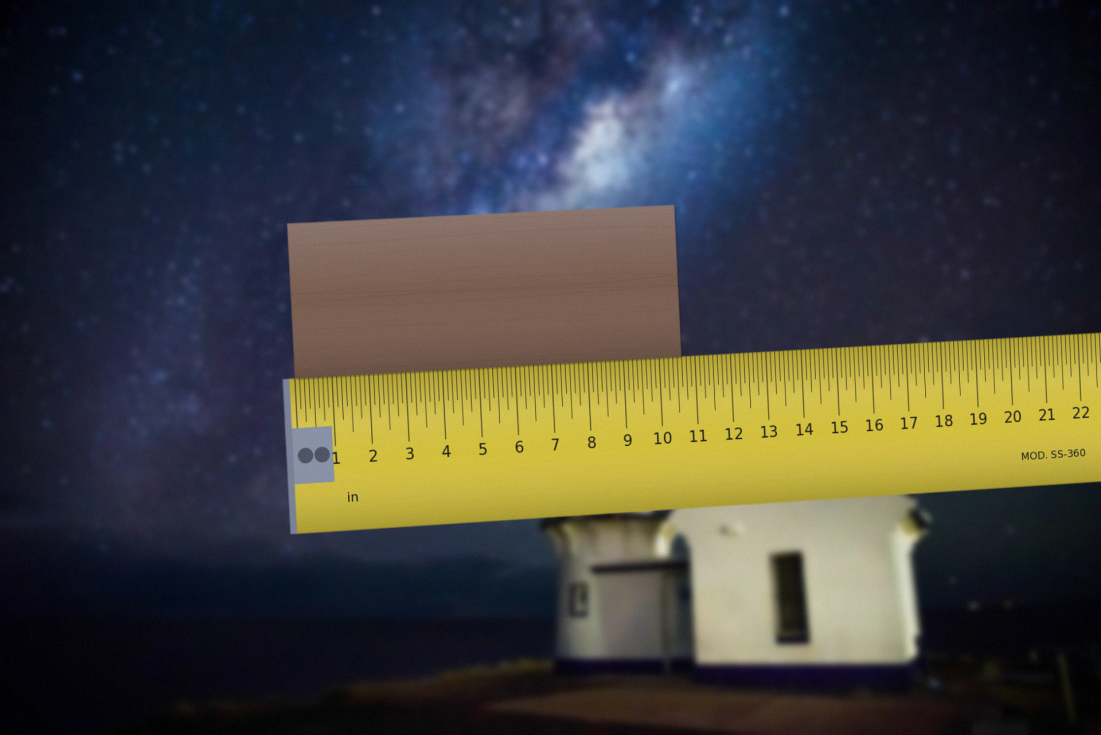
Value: 10.625 in
